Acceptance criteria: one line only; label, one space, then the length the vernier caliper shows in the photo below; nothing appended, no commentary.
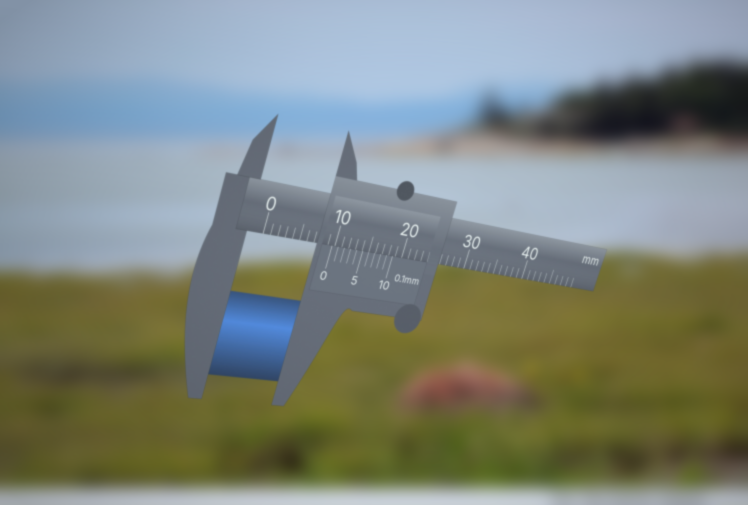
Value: 9.6 mm
